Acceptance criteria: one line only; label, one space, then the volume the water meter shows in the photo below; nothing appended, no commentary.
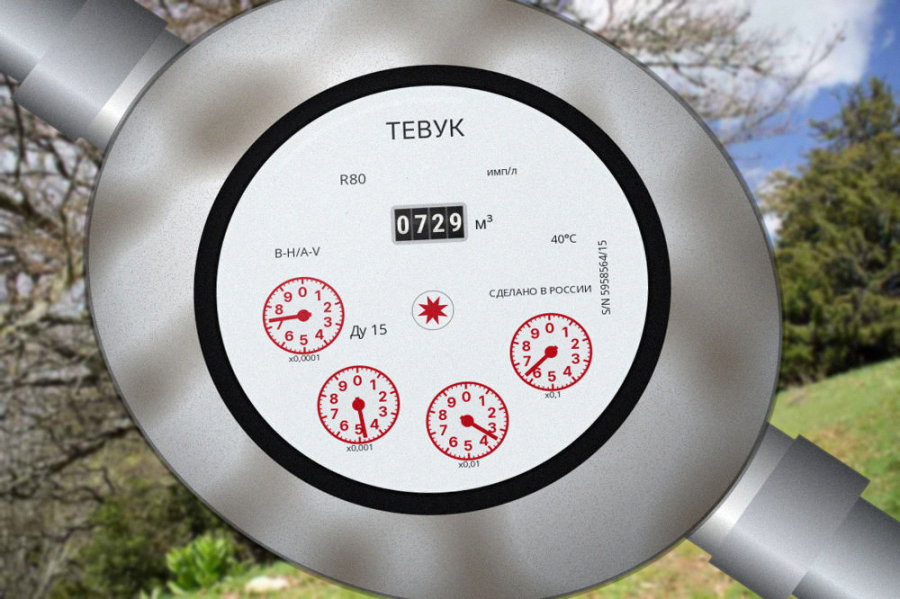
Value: 729.6347 m³
